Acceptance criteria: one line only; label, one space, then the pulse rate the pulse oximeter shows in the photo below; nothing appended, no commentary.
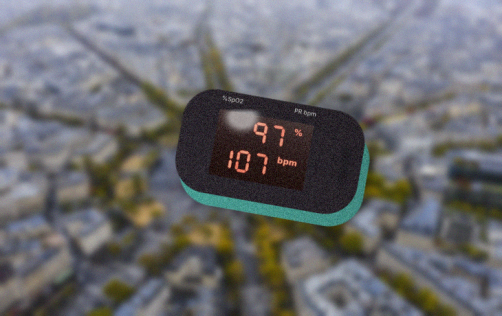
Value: 107 bpm
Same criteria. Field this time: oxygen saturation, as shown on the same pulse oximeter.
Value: 97 %
